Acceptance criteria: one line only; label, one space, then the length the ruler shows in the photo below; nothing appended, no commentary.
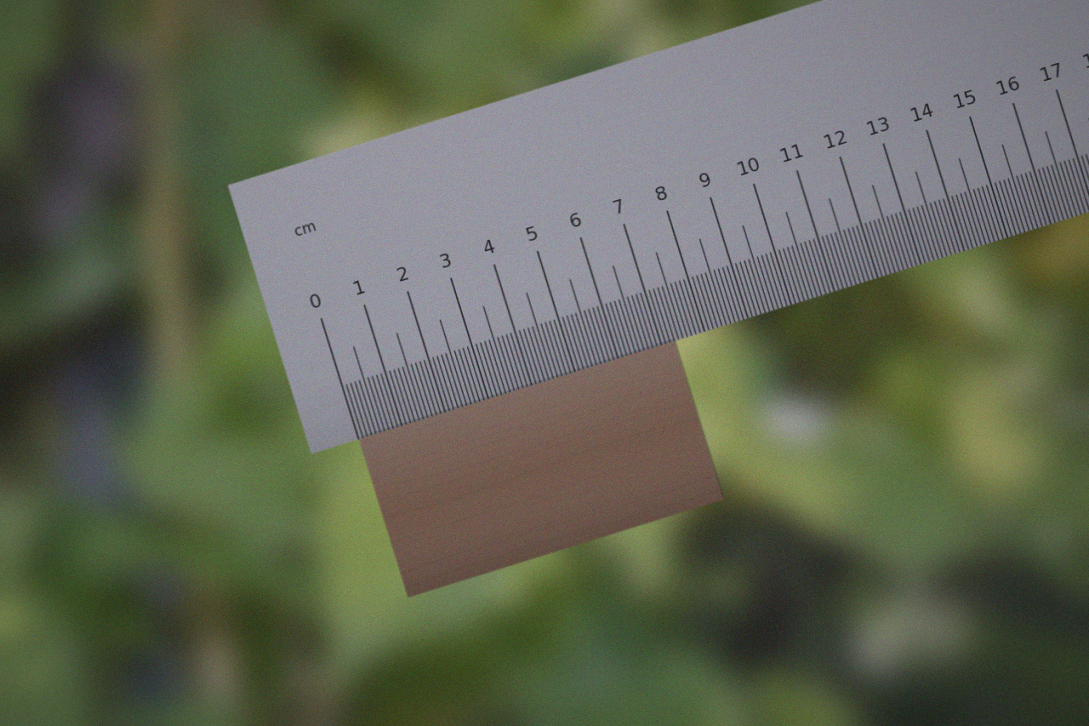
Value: 7.3 cm
